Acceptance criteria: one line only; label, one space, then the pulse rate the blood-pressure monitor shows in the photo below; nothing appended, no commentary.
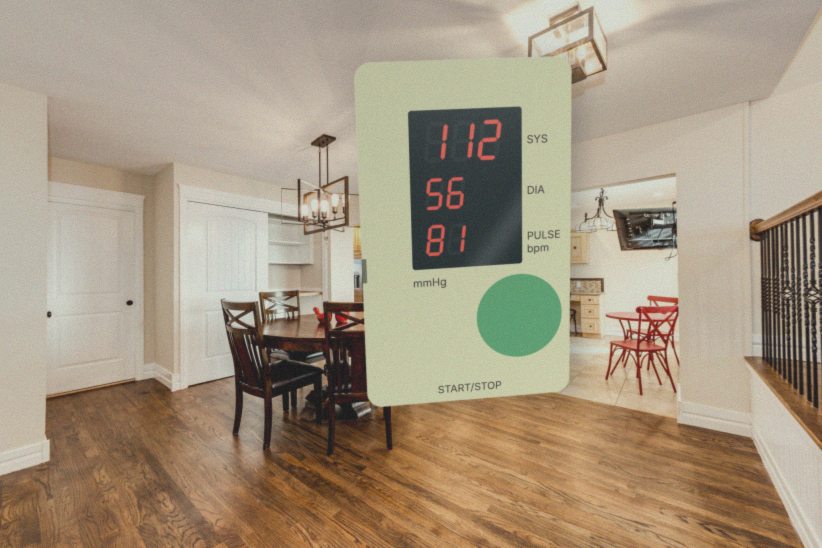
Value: 81 bpm
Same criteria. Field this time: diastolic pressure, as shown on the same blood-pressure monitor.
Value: 56 mmHg
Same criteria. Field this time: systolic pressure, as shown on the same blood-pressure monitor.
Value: 112 mmHg
